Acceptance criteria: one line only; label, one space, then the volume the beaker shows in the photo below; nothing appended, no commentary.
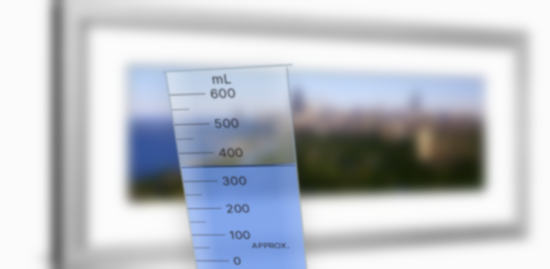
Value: 350 mL
